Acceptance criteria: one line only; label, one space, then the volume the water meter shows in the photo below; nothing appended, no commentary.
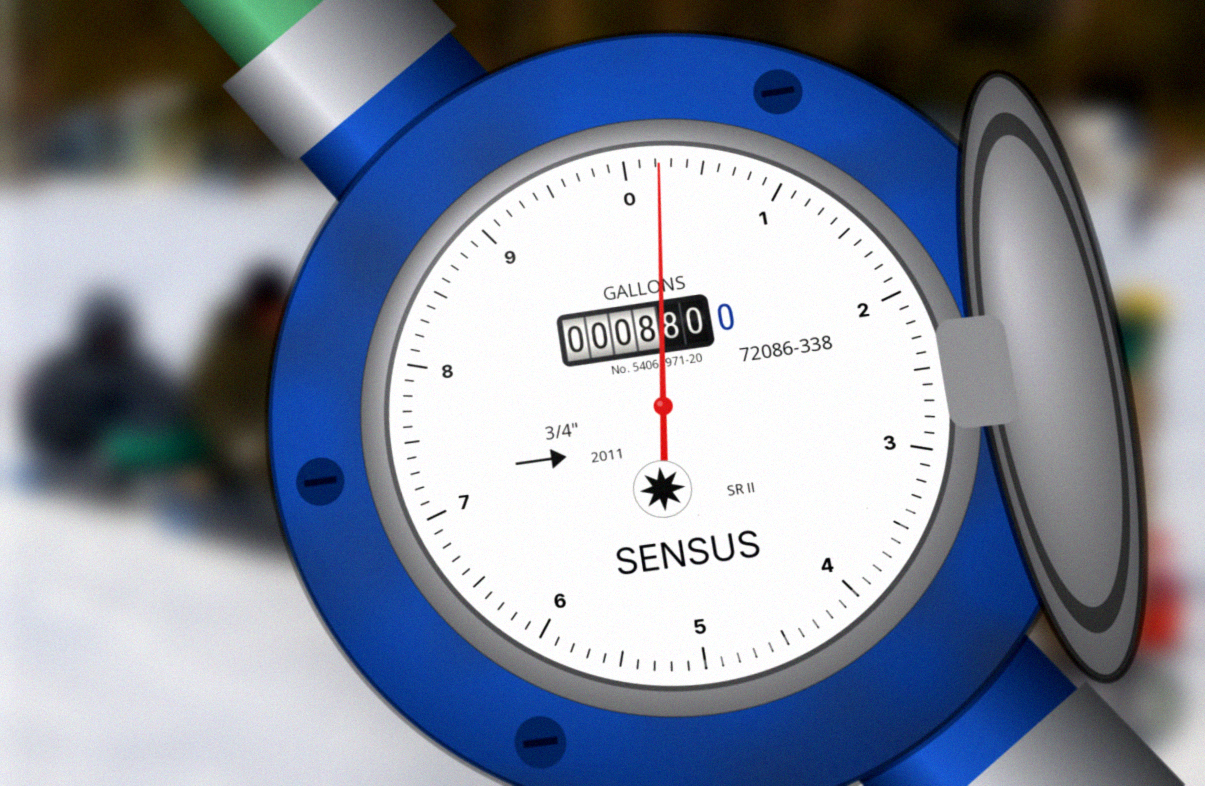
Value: 8800.2 gal
